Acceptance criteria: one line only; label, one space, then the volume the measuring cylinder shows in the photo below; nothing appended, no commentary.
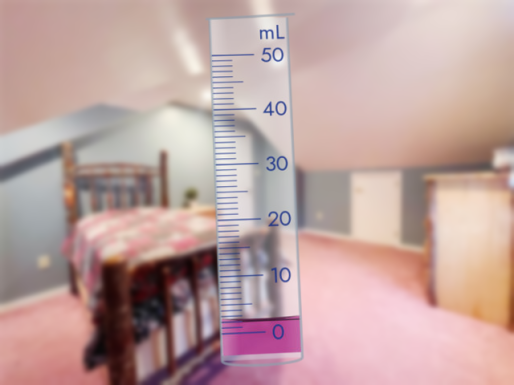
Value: 2 mL
